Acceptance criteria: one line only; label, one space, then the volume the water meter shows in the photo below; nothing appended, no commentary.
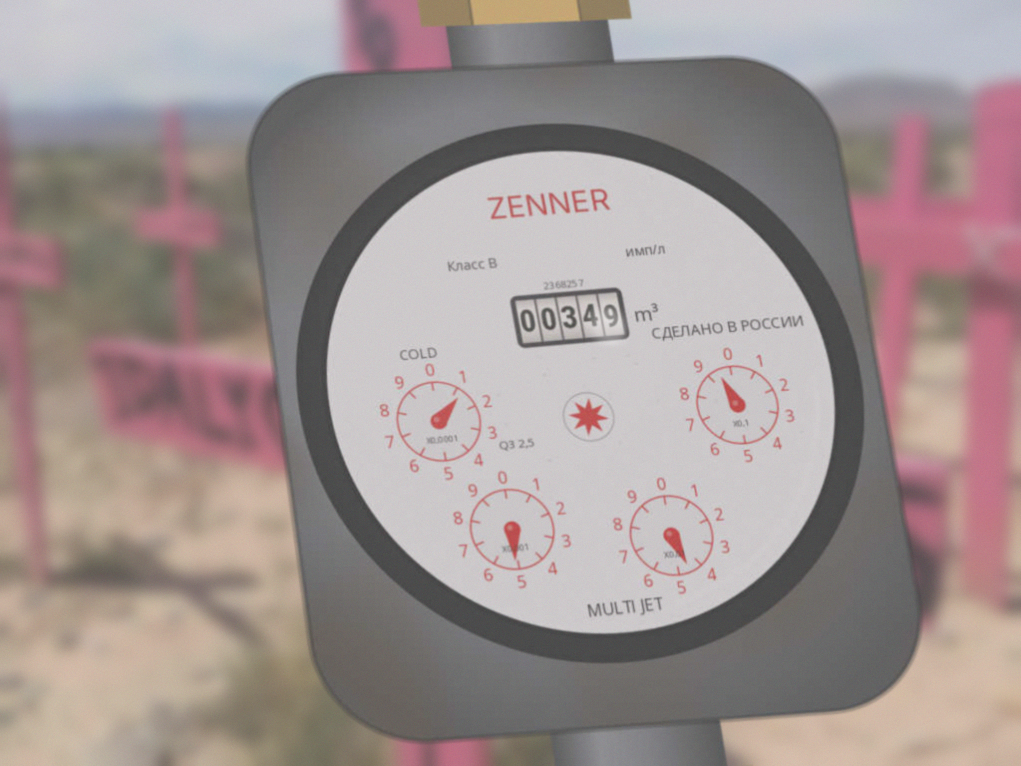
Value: 348.9451 m³
